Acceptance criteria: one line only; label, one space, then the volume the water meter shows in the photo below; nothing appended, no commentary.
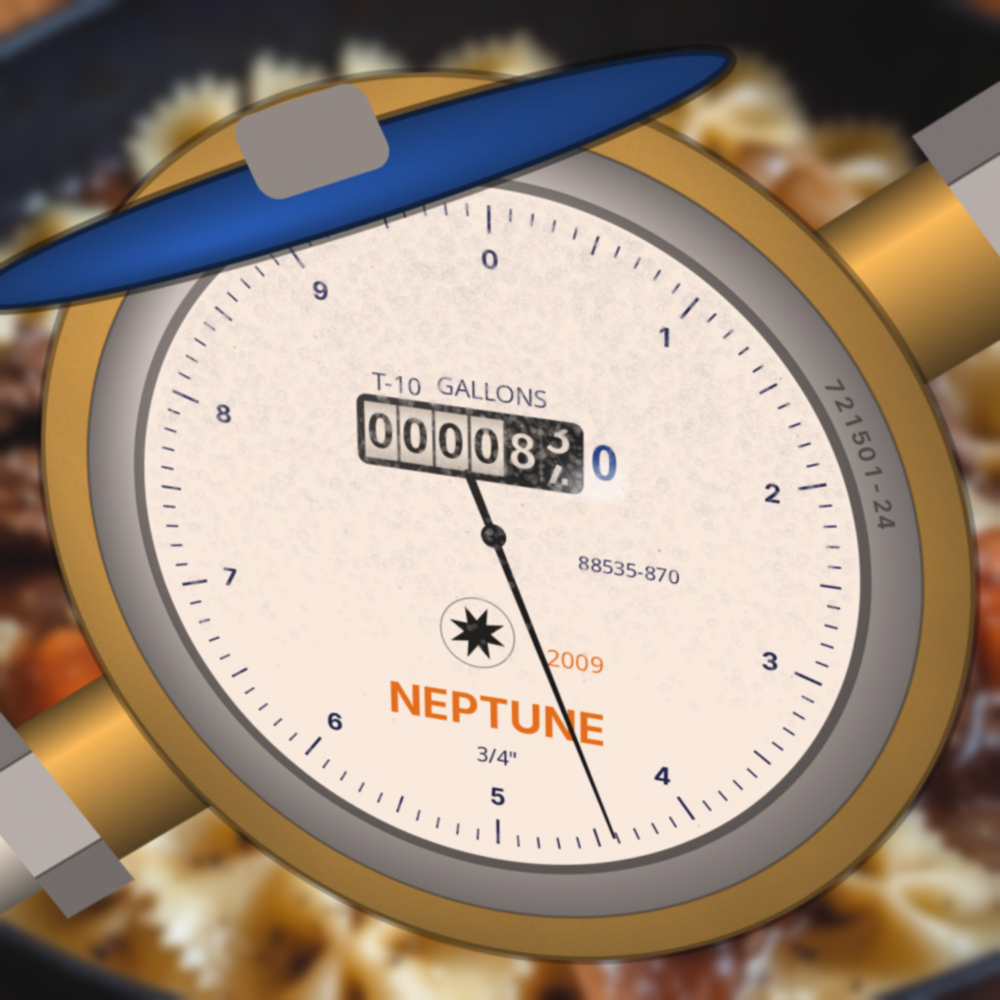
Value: 834.4 gal
